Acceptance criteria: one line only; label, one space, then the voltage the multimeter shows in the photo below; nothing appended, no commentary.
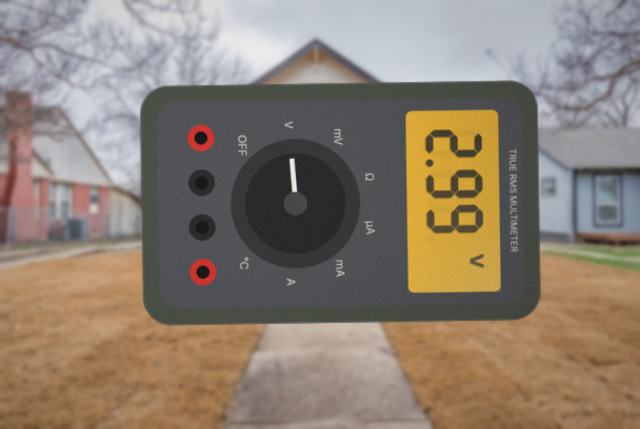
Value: 2.99 V
